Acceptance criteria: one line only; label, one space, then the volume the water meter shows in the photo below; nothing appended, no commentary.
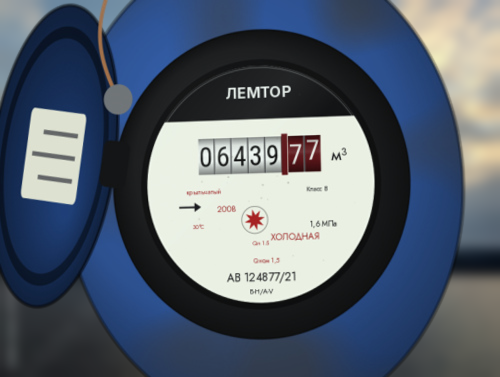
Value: 6439.77 m³
